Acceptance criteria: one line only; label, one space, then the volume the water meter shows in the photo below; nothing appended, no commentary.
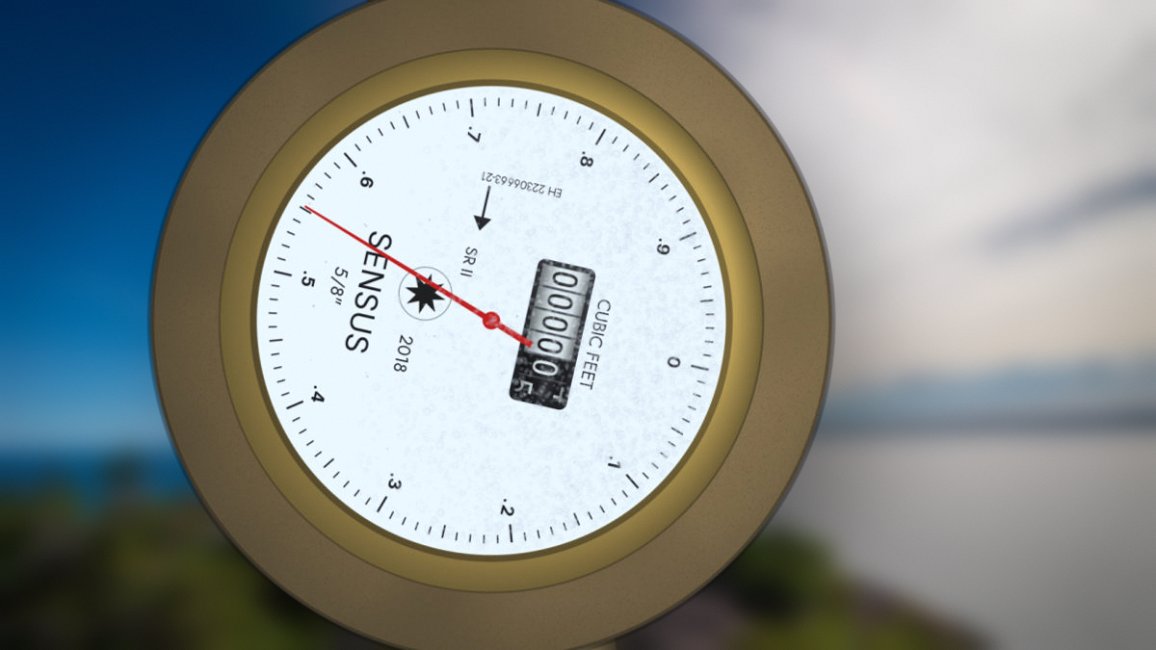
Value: 4.55 ft³
